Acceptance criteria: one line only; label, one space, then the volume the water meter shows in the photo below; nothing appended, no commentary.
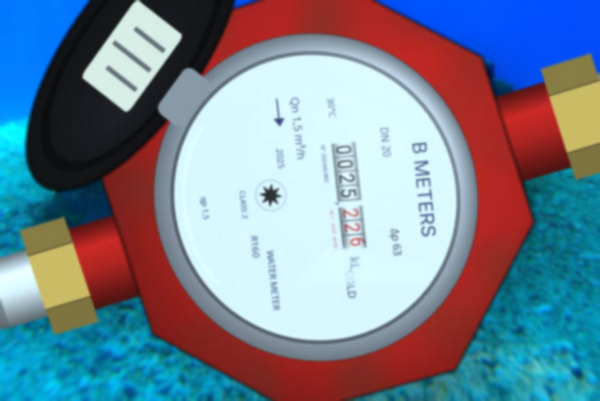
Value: 25.226 kL
